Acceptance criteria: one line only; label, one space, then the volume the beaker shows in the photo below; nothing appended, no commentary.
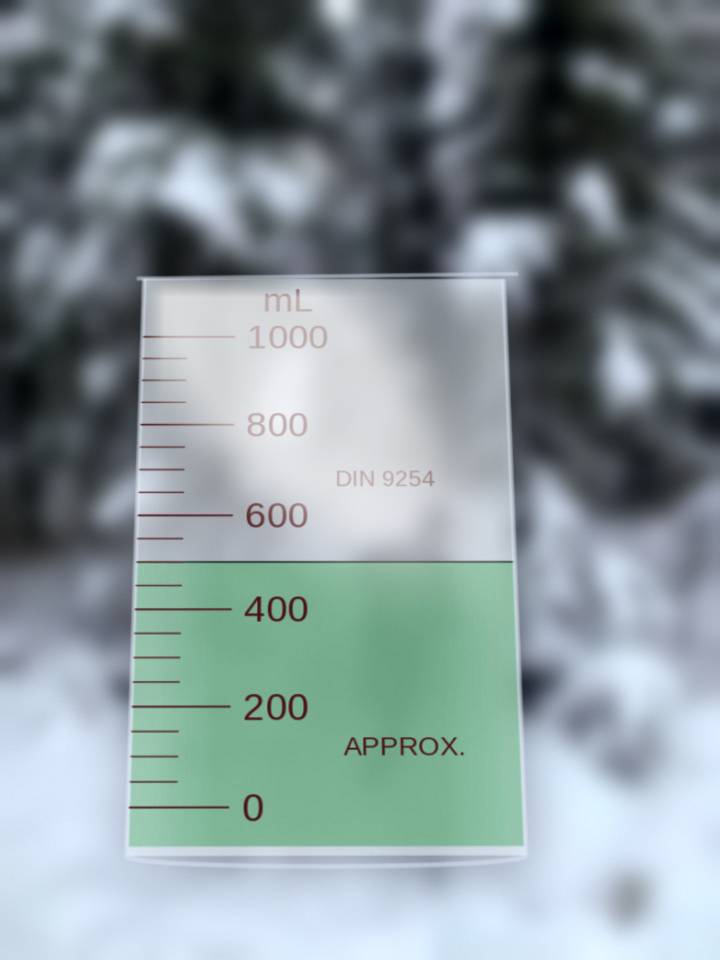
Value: 500 mL
